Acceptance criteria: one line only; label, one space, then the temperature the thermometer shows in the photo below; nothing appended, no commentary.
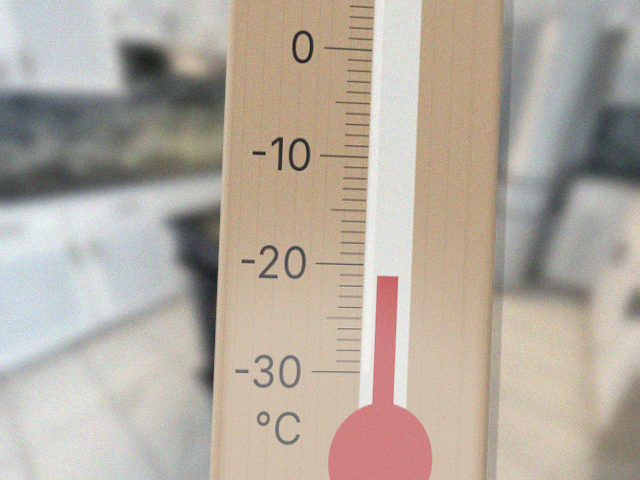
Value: -21 °C
